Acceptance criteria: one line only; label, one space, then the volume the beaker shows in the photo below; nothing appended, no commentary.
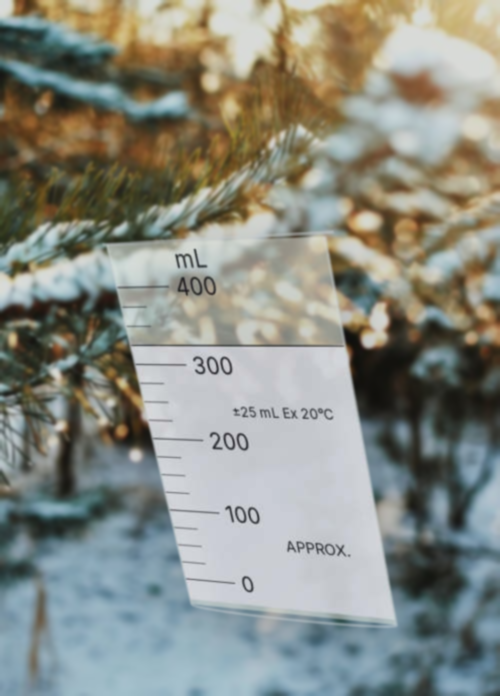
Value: 325 mL
